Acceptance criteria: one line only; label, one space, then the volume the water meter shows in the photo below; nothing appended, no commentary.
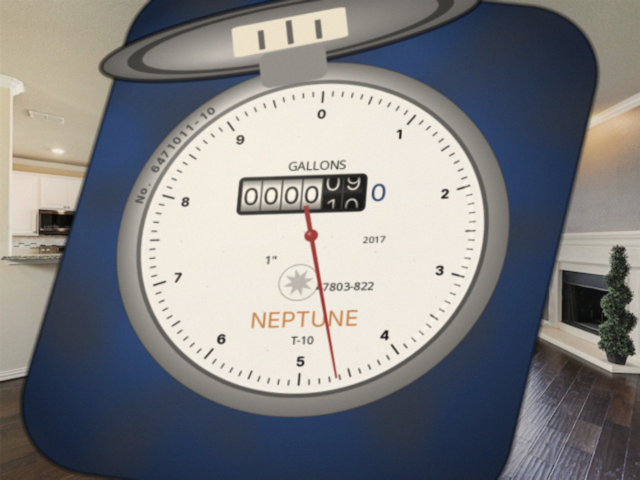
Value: 94.6 gal
